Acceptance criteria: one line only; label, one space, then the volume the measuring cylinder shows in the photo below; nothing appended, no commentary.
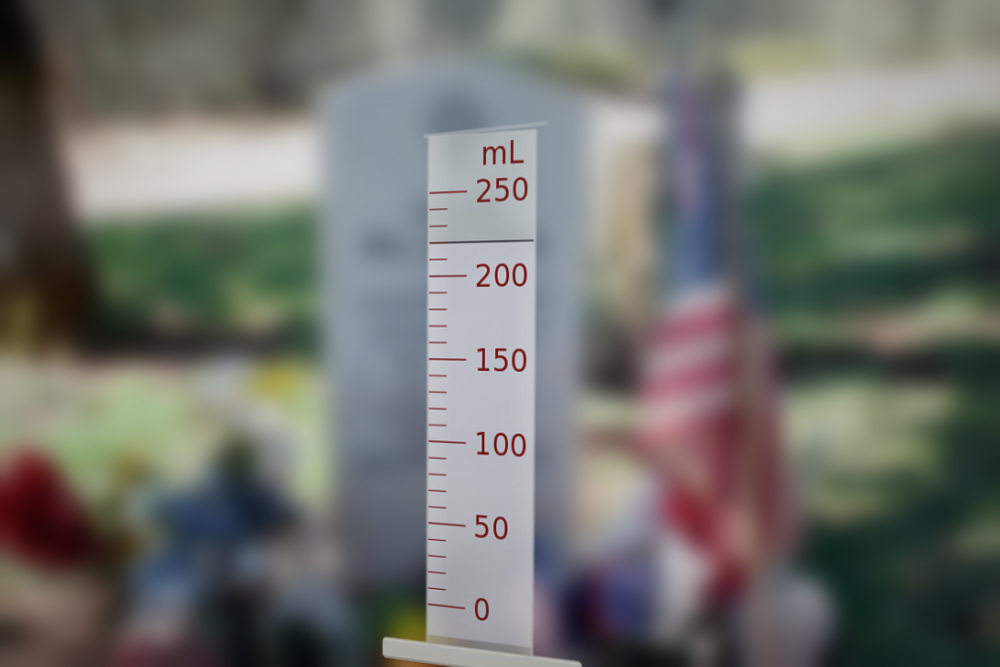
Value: 220 mL
